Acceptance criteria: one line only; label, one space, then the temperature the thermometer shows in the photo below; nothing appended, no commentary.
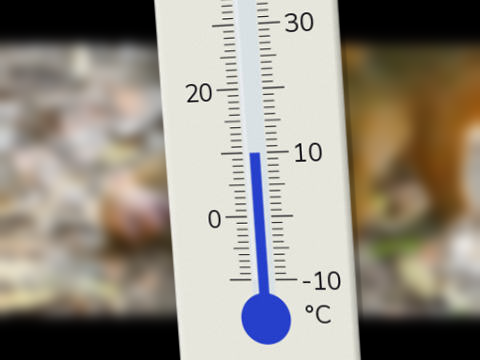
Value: 10 °C
